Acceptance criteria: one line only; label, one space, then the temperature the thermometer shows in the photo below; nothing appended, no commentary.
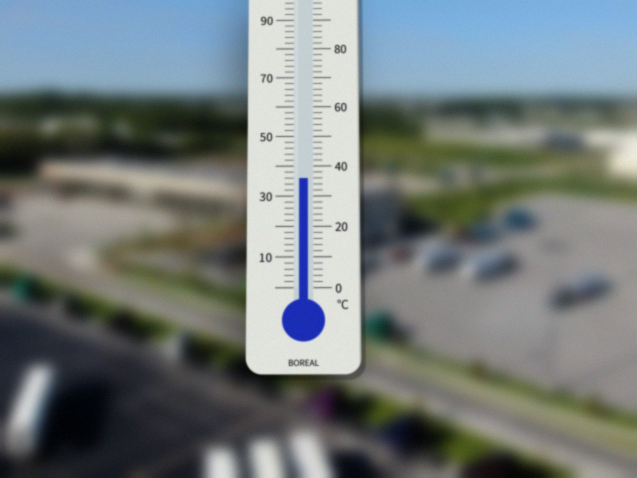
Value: 36 °C
